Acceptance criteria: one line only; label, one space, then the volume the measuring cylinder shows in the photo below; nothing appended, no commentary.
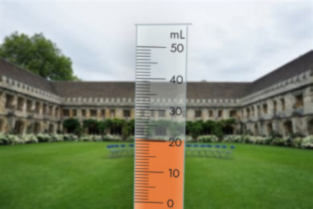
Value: 20 mL
